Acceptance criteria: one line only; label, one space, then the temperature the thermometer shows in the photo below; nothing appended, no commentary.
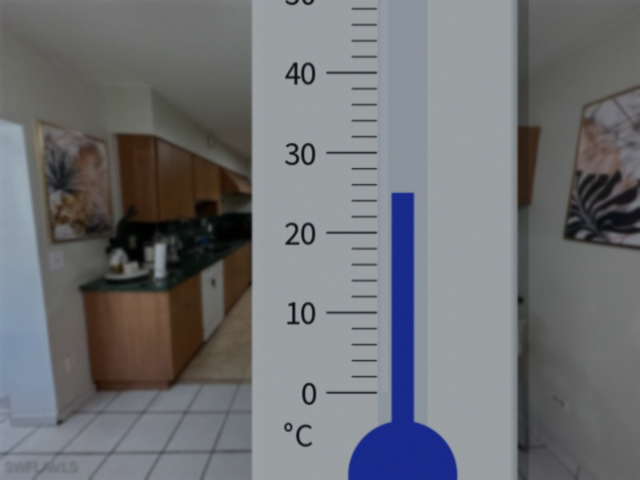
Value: 25 °C
